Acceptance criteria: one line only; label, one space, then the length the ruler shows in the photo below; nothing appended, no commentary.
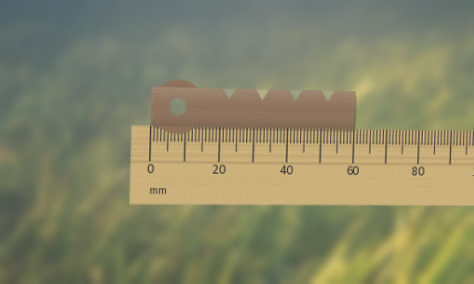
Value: 60 mm
